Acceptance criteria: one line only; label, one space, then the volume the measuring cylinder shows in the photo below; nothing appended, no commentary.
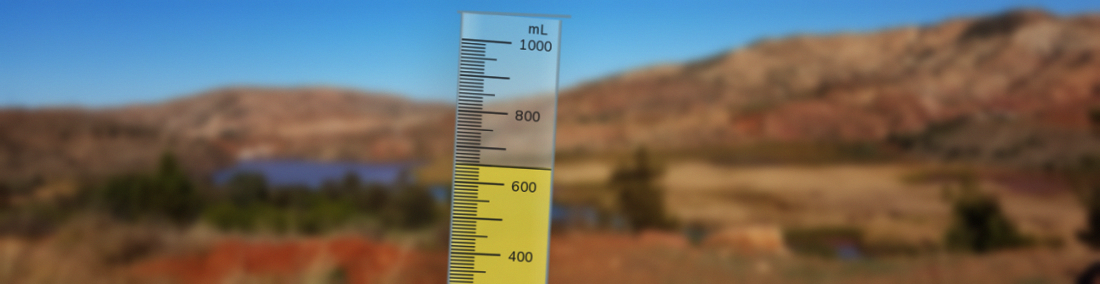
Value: 650 mL
